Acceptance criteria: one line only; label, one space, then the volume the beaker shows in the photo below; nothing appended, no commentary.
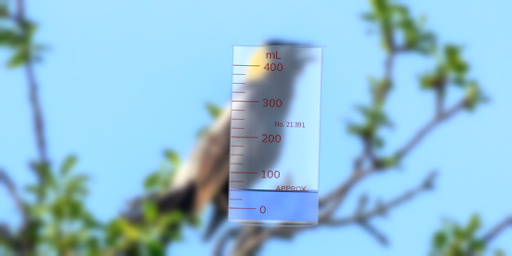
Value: 50 mL
